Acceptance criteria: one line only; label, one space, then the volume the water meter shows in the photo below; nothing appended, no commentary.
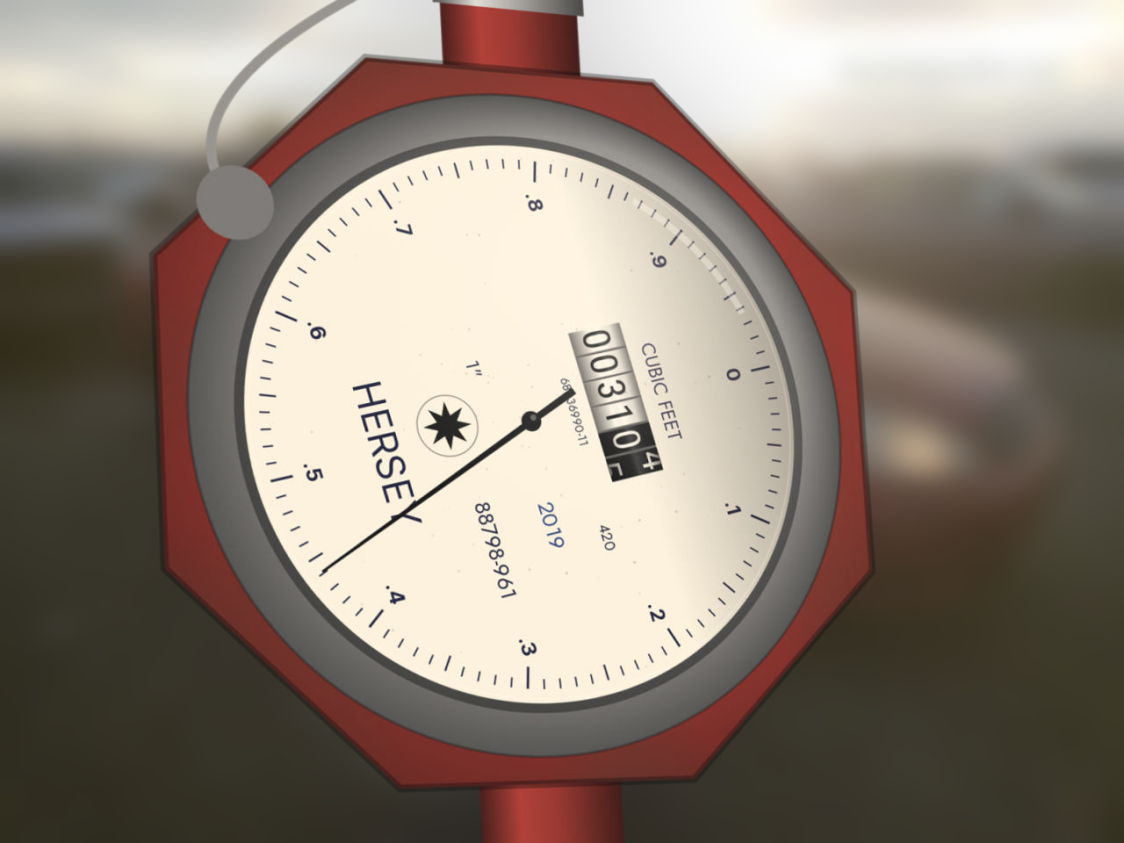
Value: 3104.44 ft³
